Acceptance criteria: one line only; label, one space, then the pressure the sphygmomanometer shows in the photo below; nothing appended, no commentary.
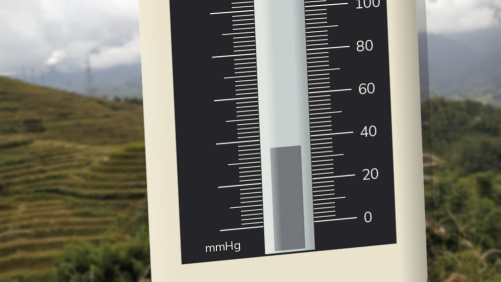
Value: 36 mmHg
